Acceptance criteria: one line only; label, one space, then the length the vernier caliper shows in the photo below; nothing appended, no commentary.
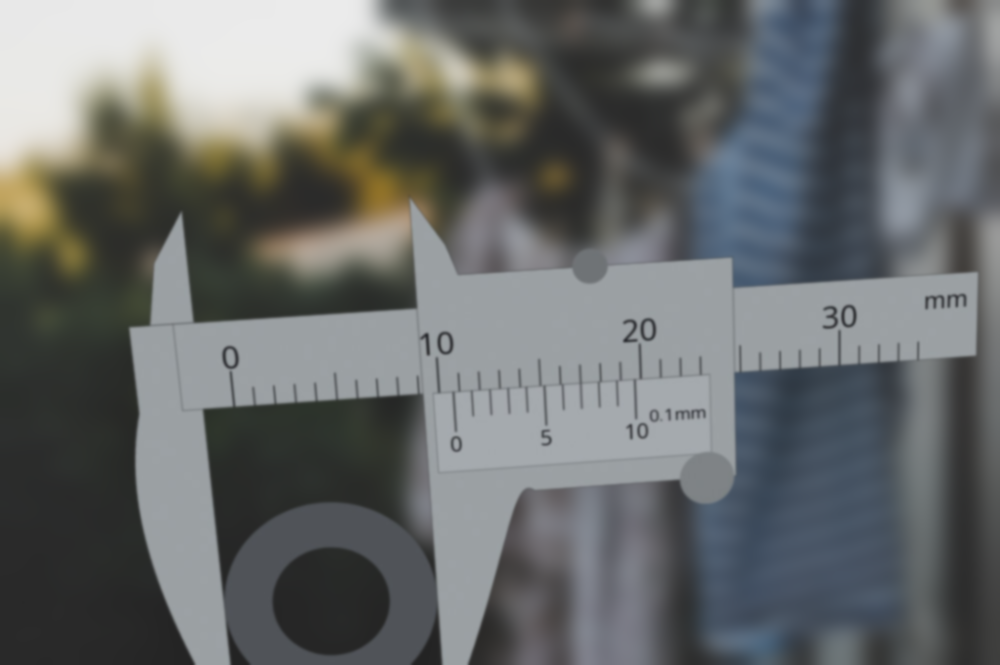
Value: 10.7 mm
